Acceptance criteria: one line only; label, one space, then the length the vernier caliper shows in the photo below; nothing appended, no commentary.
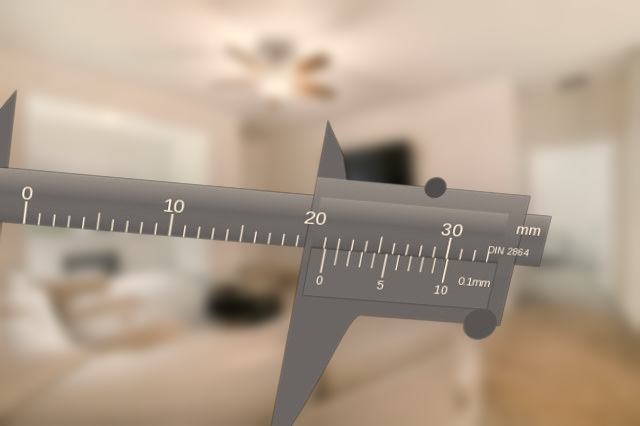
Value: 21.1 mm
